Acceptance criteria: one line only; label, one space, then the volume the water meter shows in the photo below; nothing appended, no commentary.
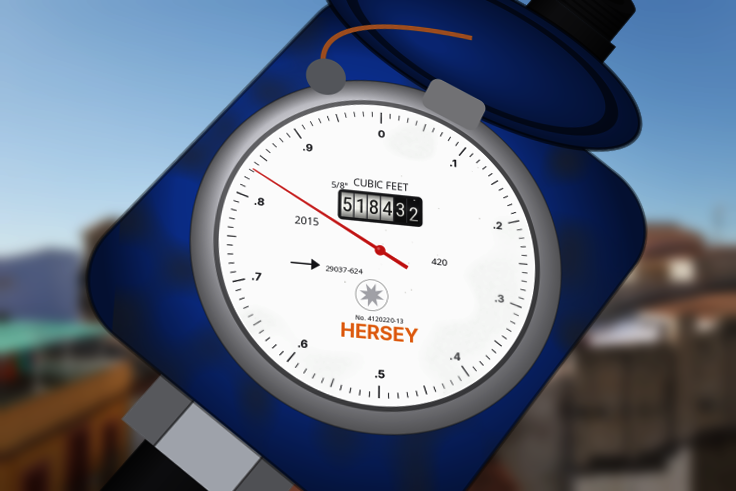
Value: 518431.83 ft³
